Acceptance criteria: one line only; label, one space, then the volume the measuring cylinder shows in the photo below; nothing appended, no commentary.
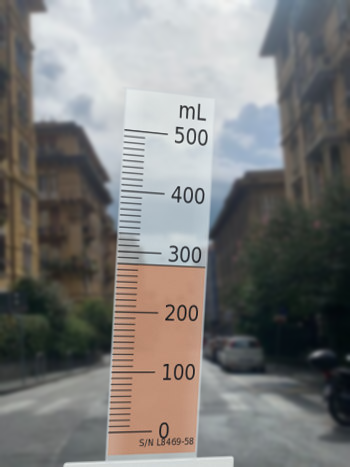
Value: 280 mL
